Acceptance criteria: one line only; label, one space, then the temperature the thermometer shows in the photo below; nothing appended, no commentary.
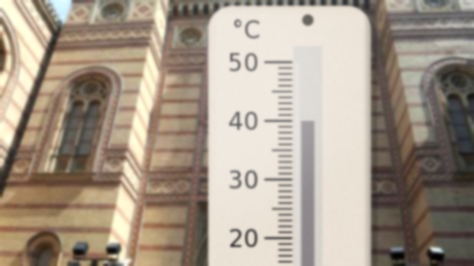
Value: 40 °C
